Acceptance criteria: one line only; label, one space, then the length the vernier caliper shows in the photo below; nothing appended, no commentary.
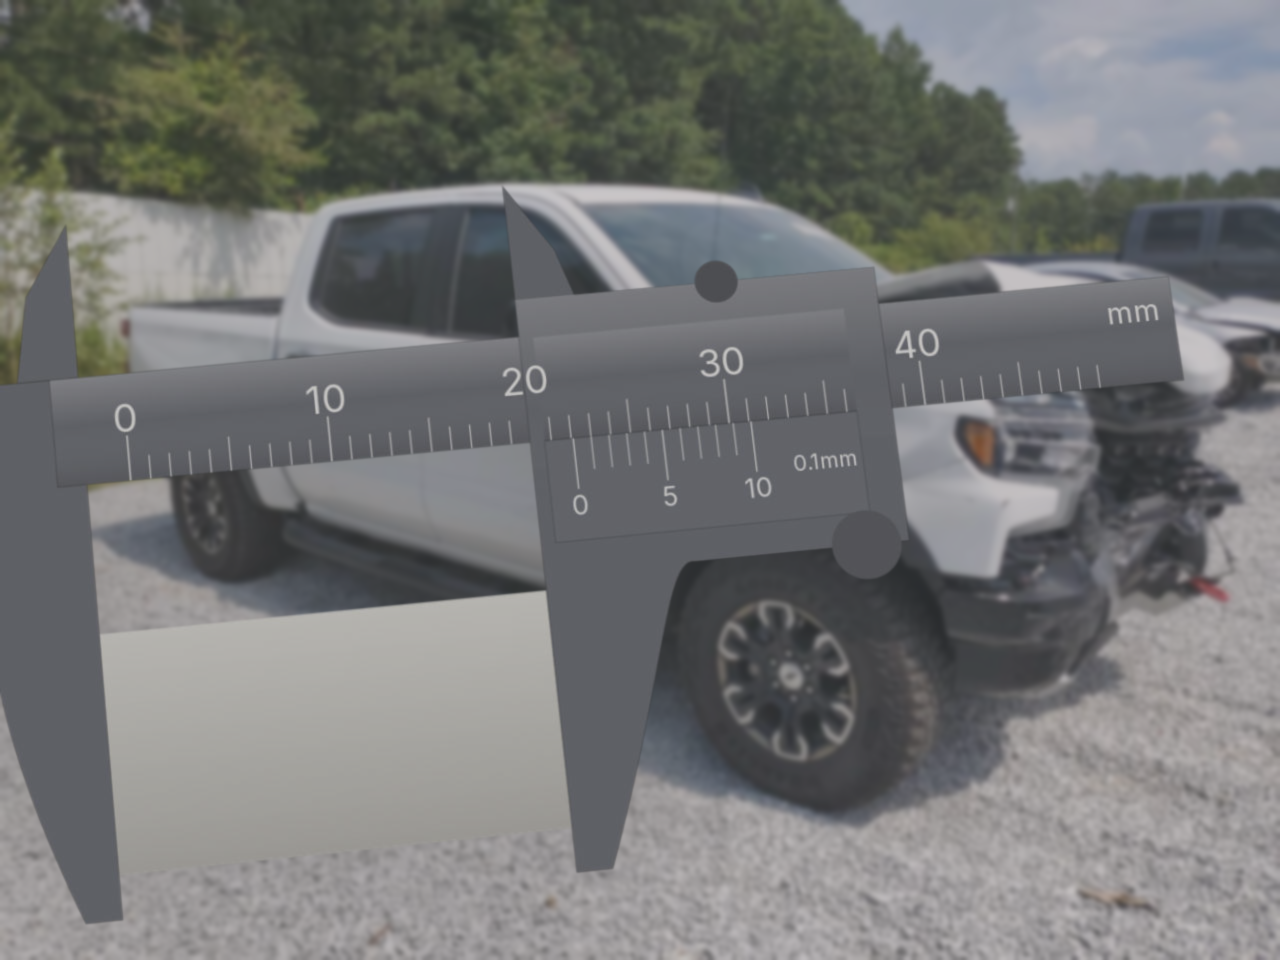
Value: 22.1 mm
